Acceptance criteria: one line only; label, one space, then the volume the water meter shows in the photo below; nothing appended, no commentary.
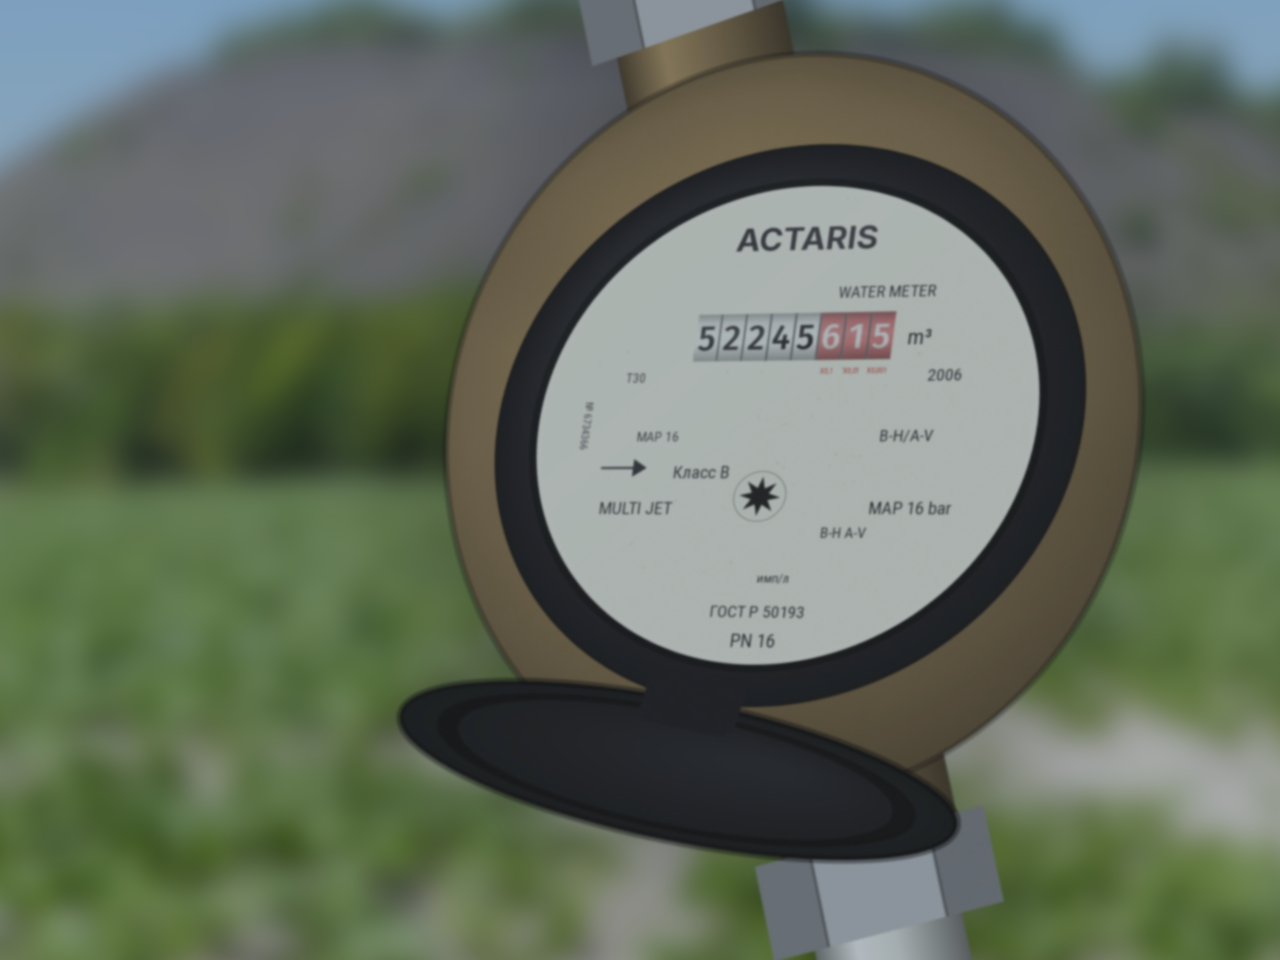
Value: 52245.615 m³
